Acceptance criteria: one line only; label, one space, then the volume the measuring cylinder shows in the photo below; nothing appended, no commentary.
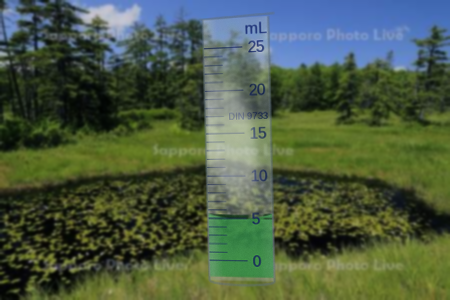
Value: 5 mL
